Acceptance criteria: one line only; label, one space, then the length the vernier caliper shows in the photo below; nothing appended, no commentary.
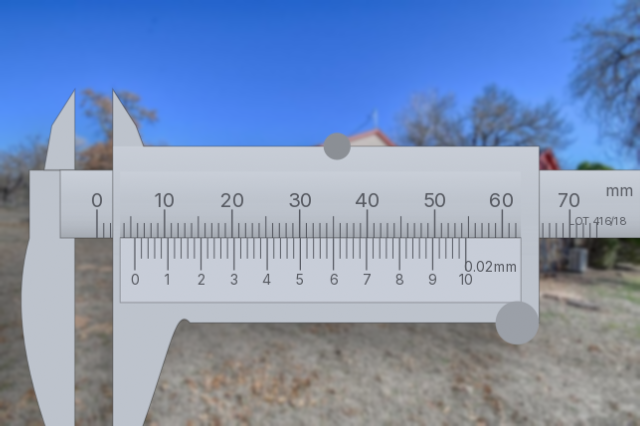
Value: 5.6 mm
